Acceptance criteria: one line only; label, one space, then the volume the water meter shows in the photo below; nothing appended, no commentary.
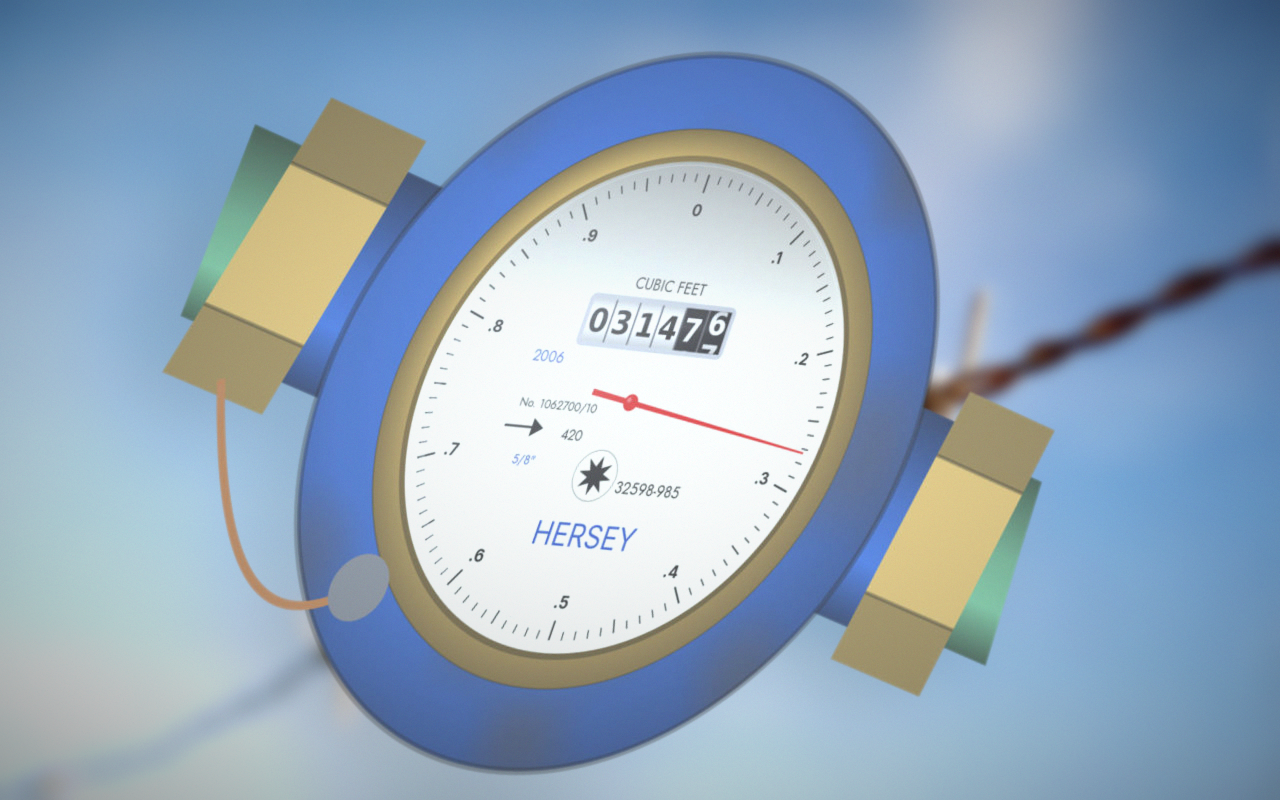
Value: 31476.27 ft³
